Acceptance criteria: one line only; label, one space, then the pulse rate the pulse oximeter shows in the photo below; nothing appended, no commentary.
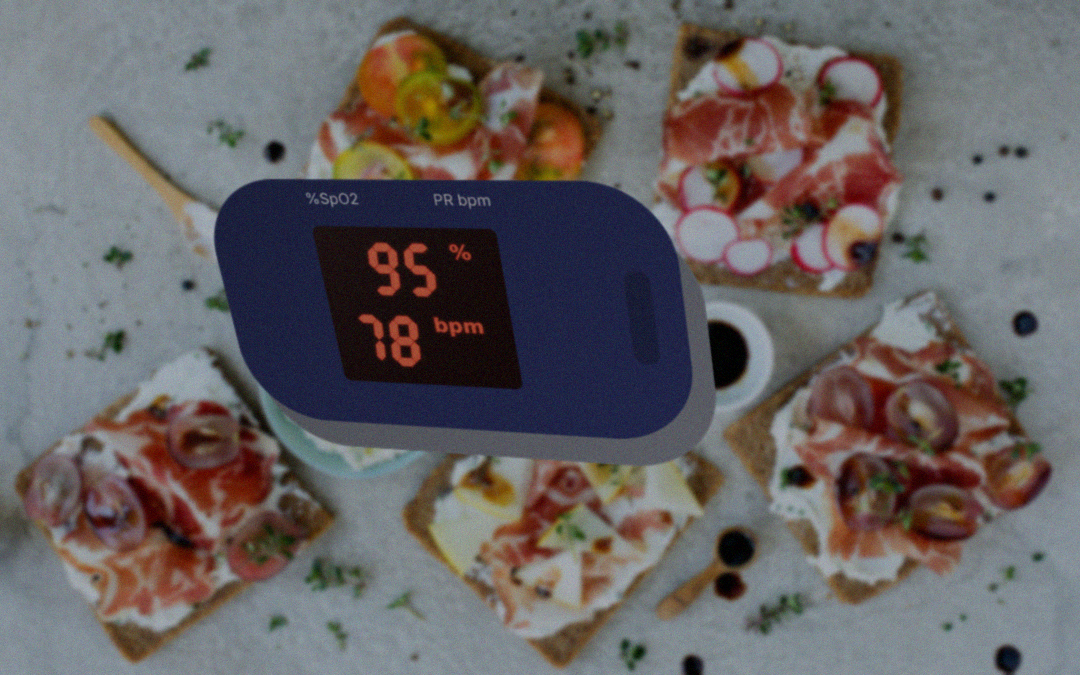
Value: 78 bpm
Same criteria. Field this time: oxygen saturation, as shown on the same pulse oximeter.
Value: 95 %
